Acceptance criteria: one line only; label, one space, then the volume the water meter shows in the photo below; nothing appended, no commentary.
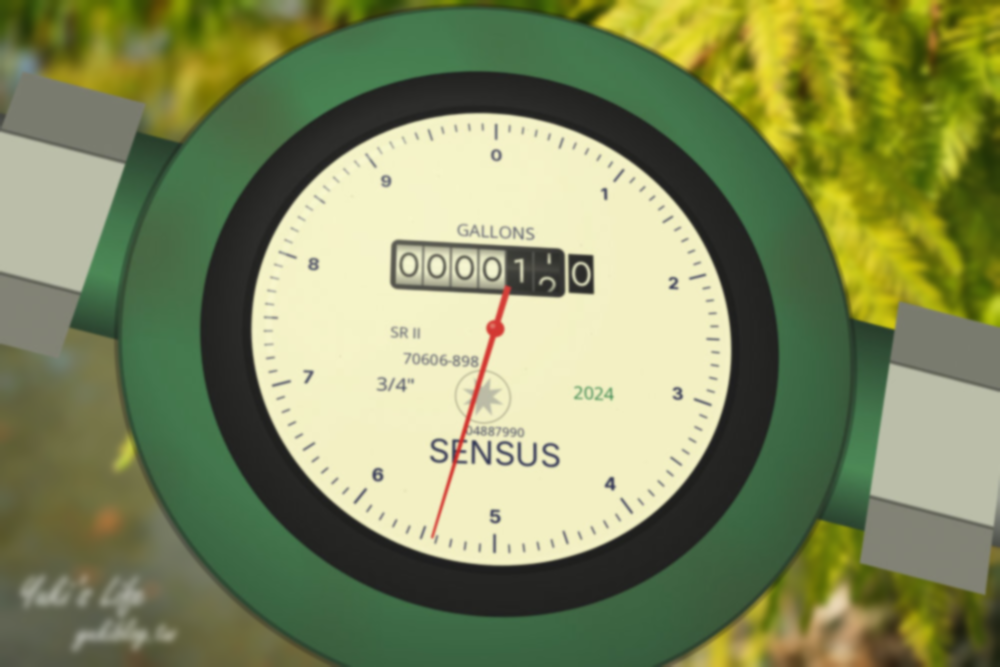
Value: 115.4 gal
